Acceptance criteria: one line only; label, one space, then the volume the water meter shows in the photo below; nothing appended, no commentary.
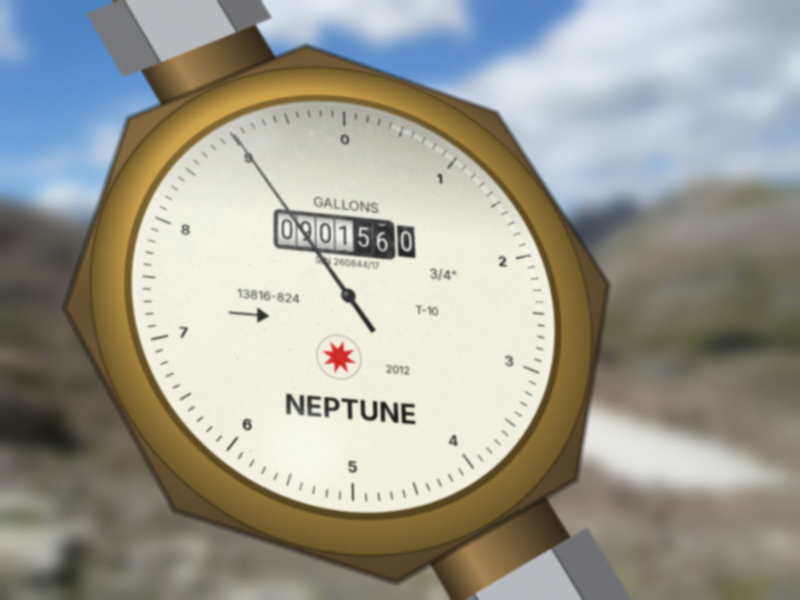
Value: 901559.0 gal
